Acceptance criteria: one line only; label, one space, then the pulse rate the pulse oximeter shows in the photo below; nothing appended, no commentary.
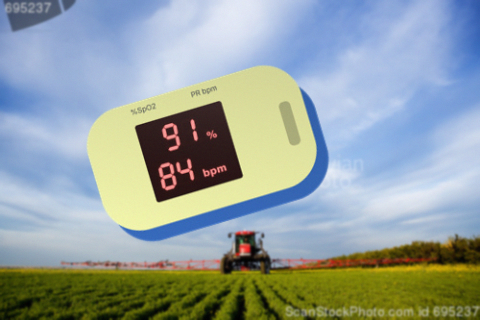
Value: 84 bpm
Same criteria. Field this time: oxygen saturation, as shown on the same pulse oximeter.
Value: 91 %
